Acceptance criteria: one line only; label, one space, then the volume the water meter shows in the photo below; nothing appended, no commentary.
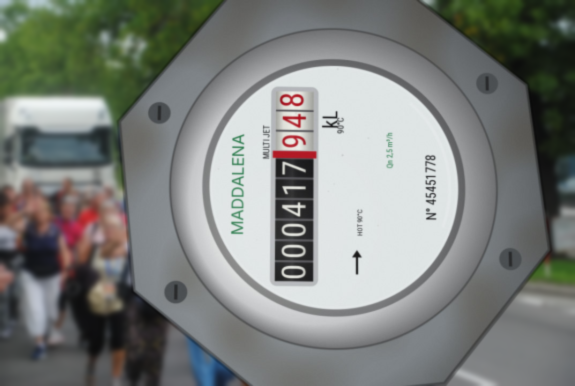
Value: 417.948 kL
